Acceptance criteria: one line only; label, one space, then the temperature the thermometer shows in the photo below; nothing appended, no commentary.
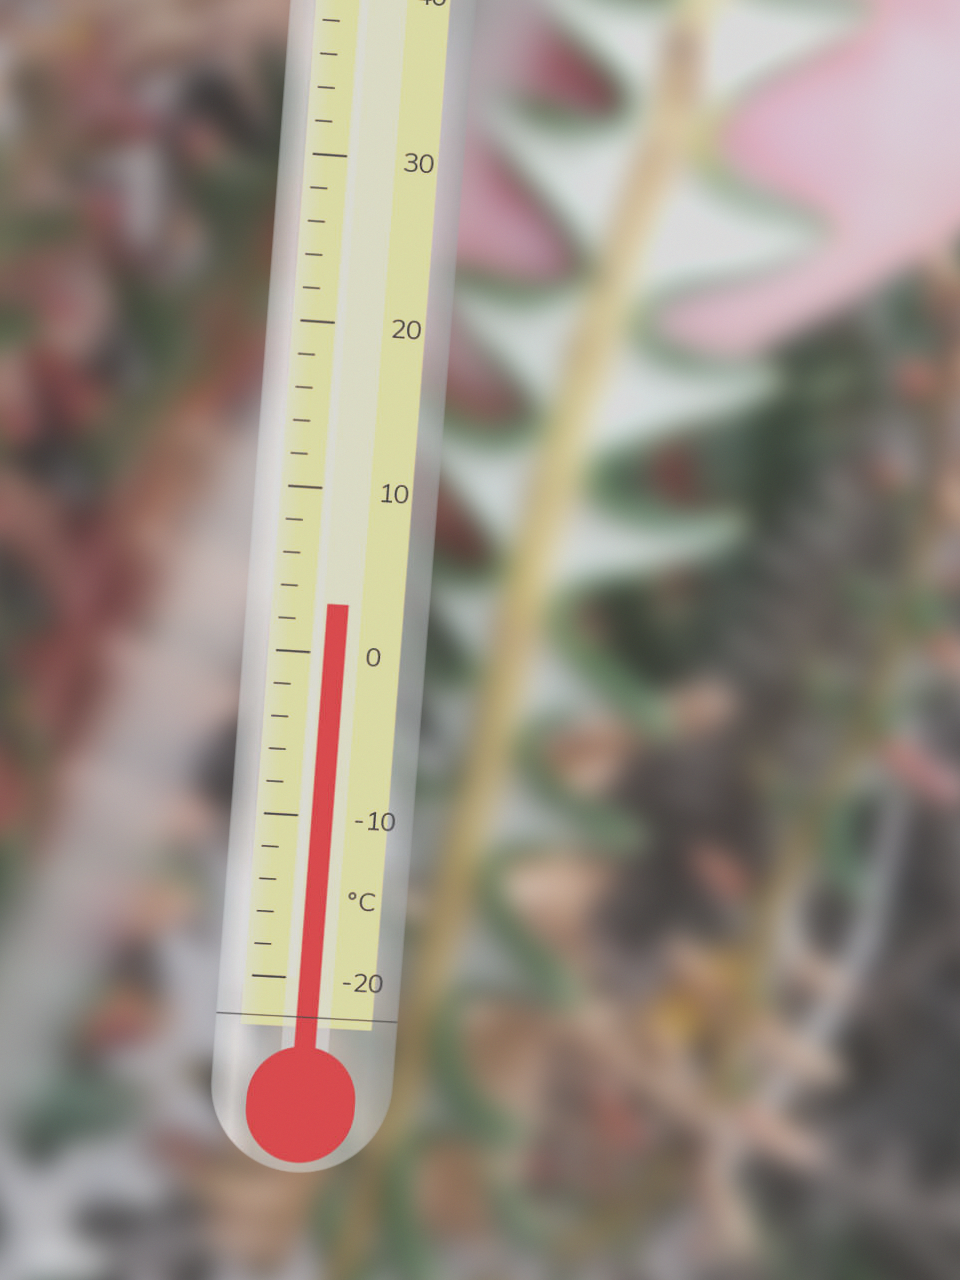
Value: 3 °C
